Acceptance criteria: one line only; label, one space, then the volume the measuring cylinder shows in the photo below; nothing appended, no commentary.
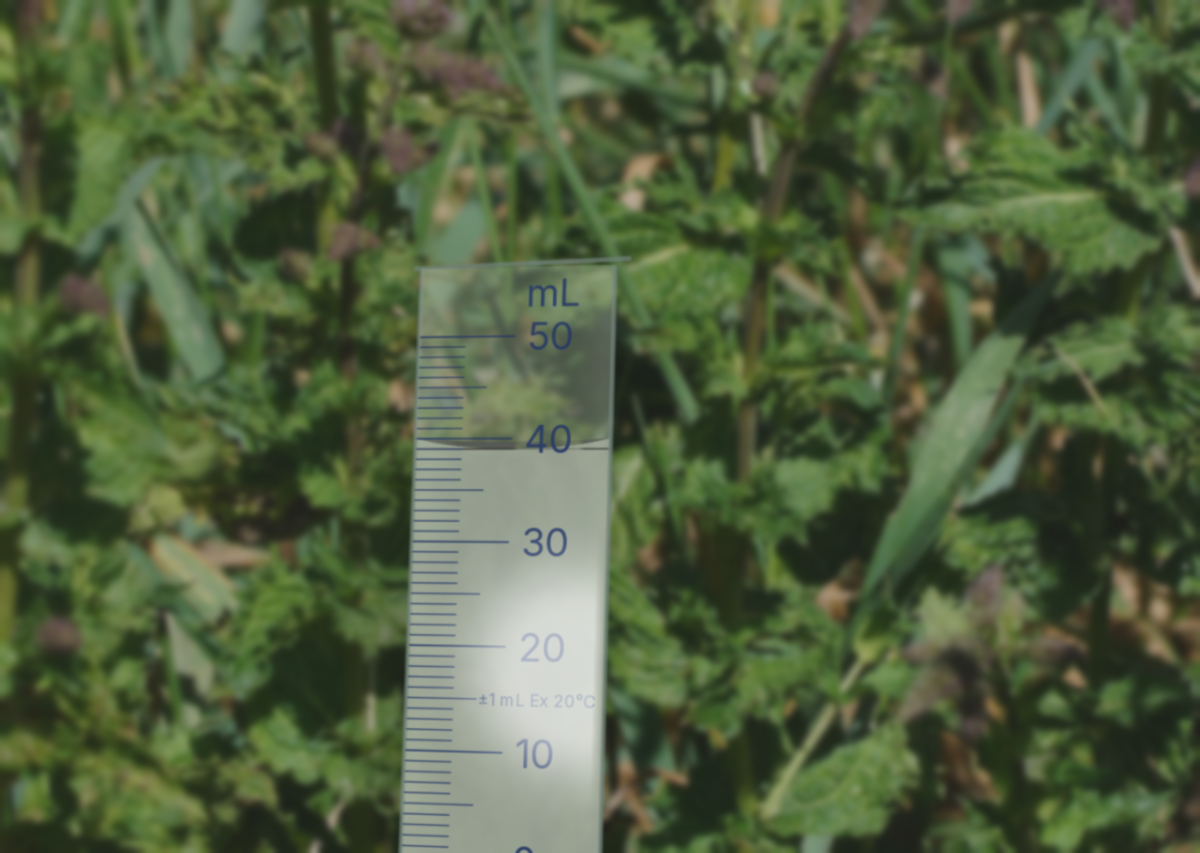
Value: 39 mL
